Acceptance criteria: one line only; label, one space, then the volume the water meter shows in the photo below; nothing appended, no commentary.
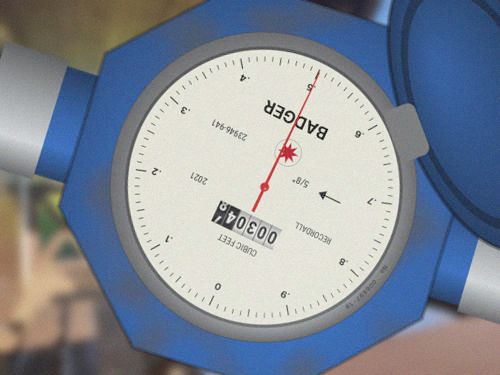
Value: 3047.50 ft³
